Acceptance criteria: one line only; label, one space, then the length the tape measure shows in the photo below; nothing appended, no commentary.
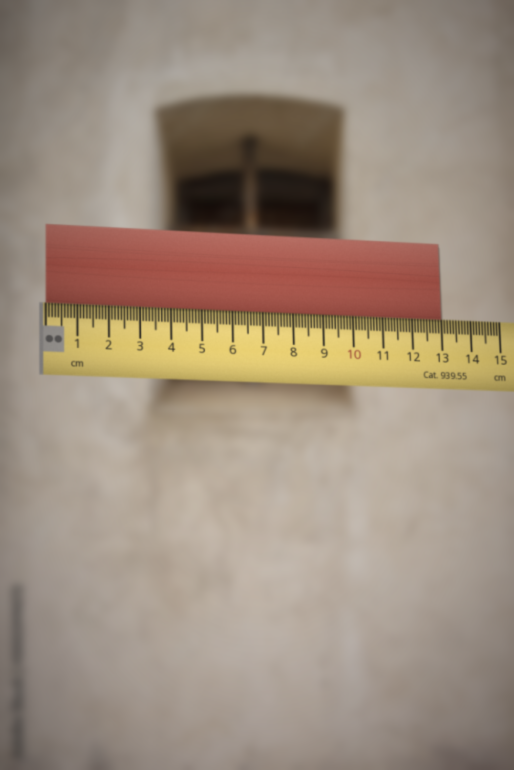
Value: 13 cm
